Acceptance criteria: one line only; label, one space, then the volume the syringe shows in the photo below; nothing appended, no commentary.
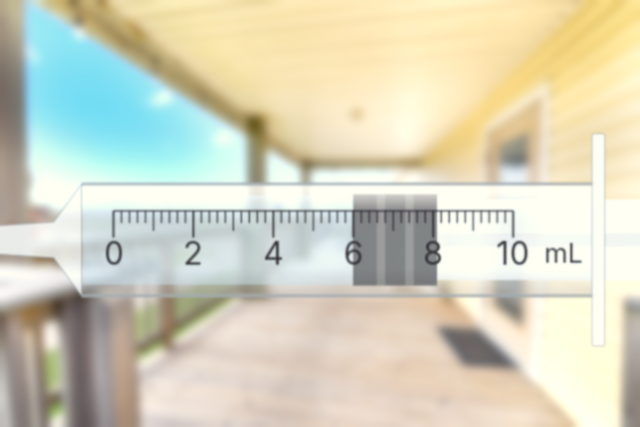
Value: 6 mL
